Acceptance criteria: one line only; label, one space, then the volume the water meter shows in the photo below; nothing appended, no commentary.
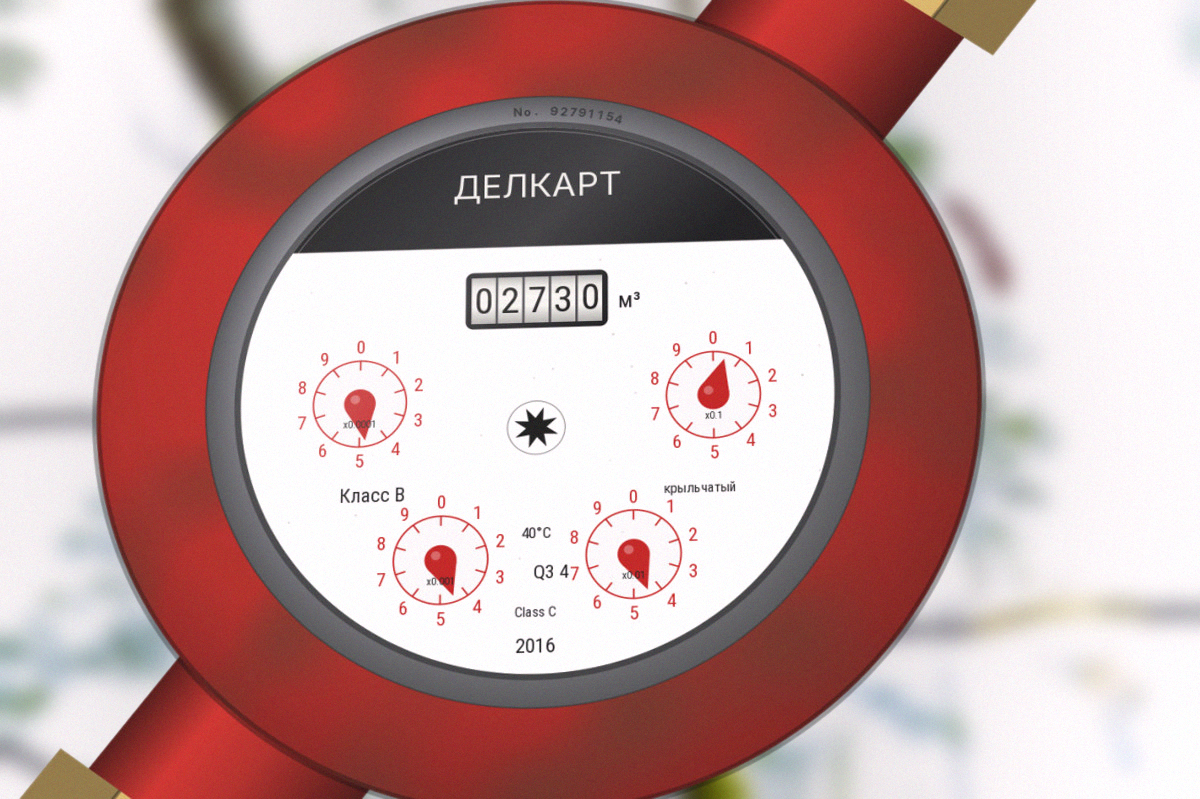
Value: 2730.0444 m³
